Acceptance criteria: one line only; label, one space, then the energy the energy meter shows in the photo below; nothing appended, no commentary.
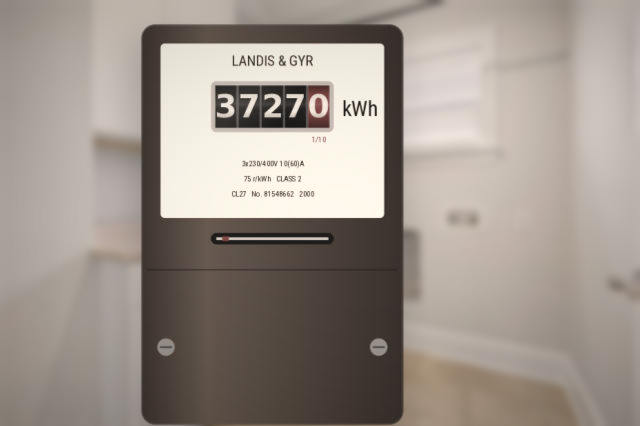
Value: 3727.0 kWh
